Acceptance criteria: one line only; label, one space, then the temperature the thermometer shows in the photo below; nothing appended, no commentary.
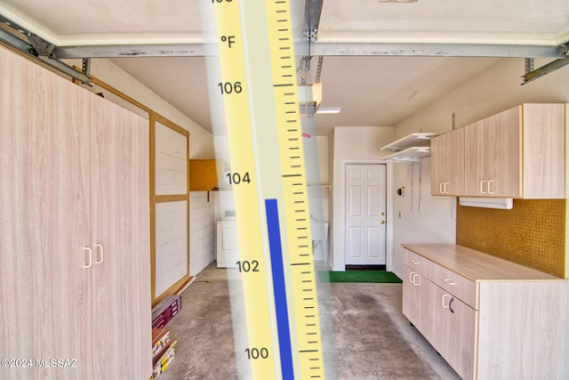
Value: 103.5 °F
